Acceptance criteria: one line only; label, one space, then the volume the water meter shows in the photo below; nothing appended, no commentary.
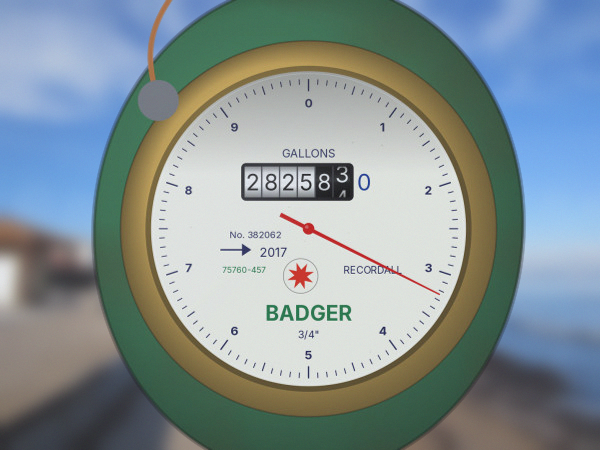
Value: 2825833.2 gal
